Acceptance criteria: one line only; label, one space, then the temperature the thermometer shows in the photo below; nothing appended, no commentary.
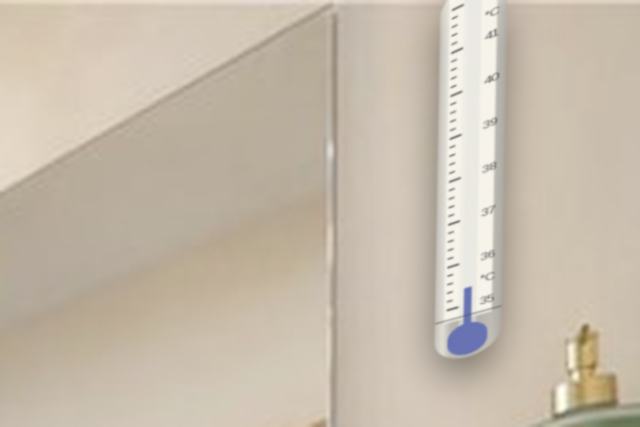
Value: 35.4 °C
